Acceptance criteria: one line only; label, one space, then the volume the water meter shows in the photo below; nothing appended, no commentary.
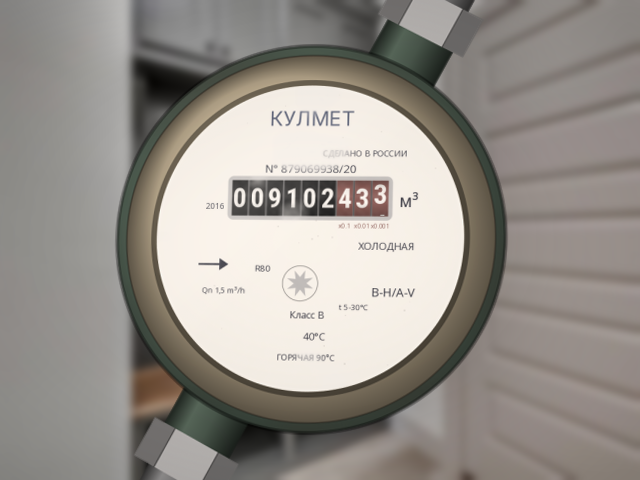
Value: 9102.433 m³
